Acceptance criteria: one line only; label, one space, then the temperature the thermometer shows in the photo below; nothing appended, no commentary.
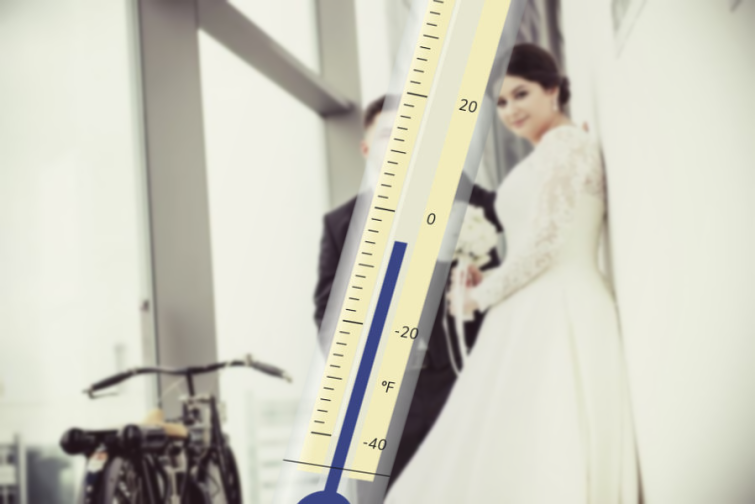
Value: -5 °F
